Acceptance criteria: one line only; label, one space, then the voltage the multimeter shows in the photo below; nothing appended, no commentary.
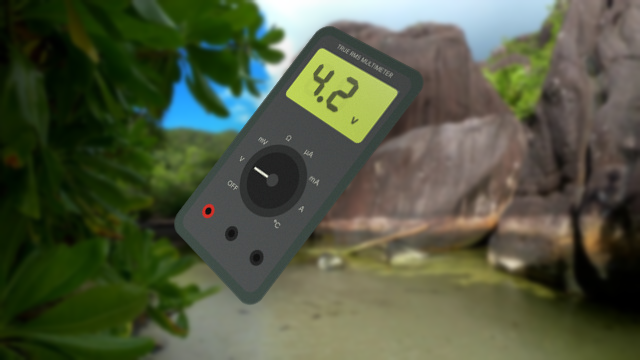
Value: 4.2 V
